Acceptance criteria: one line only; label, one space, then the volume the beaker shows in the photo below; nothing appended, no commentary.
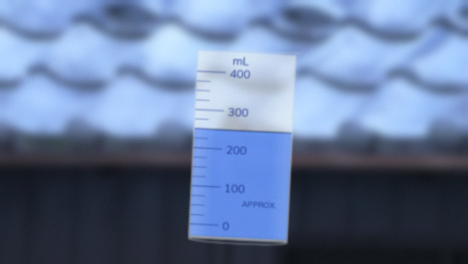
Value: 250 mL
